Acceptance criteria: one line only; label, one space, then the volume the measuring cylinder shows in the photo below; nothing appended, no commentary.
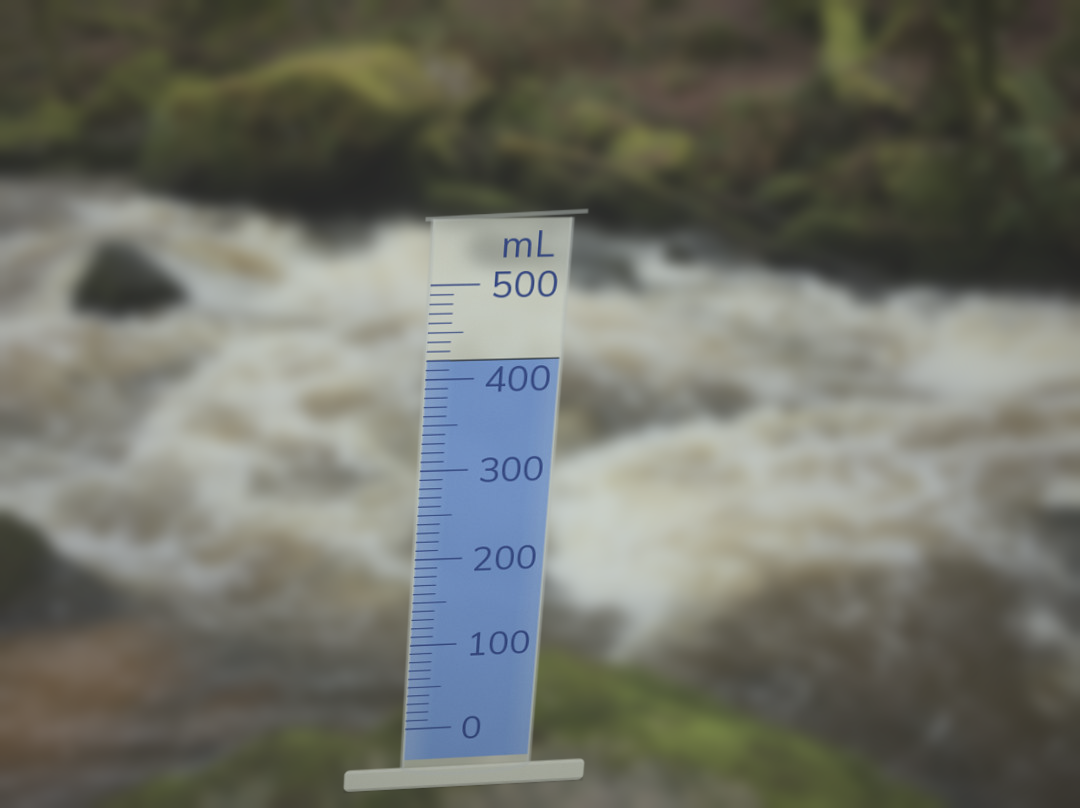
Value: 420 mL
